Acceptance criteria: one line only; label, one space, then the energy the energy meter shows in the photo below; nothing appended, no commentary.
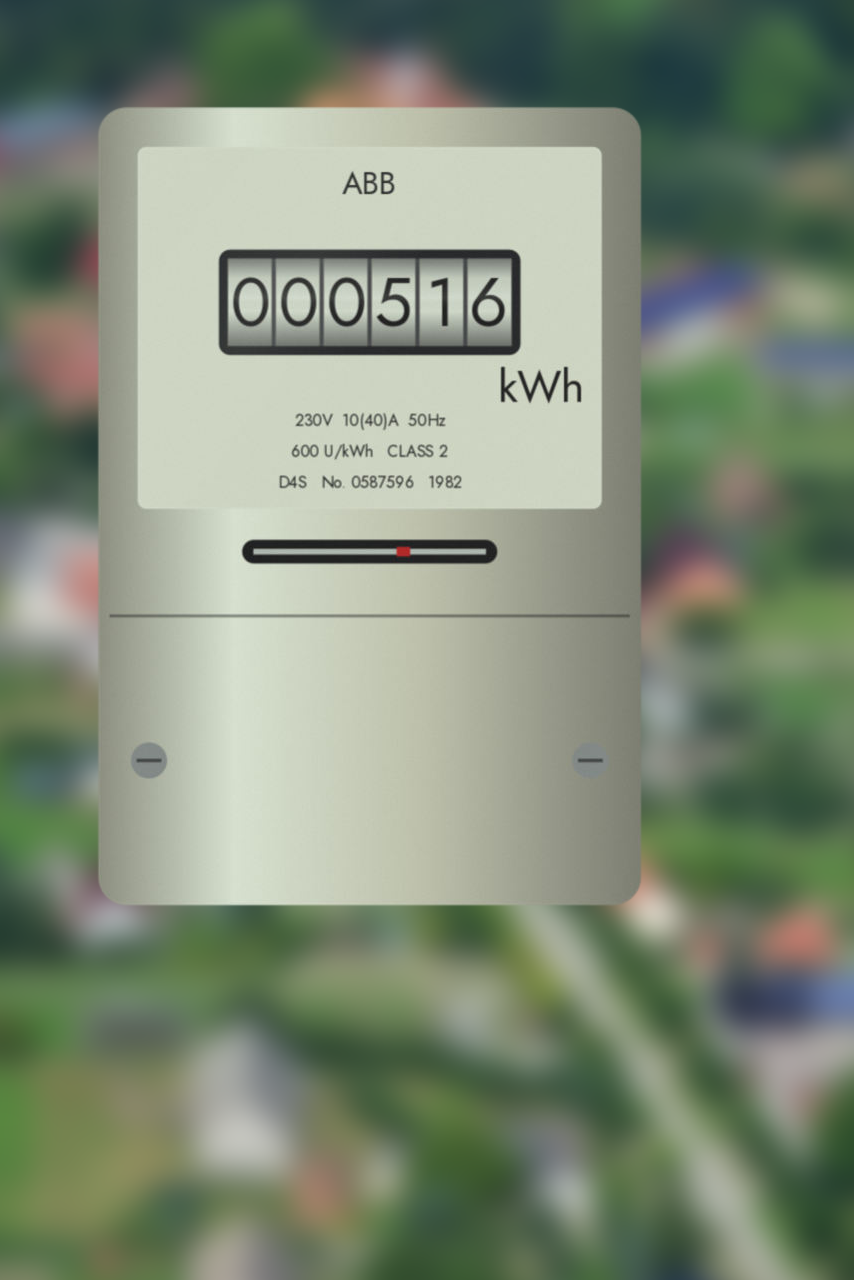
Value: 516 kWh
